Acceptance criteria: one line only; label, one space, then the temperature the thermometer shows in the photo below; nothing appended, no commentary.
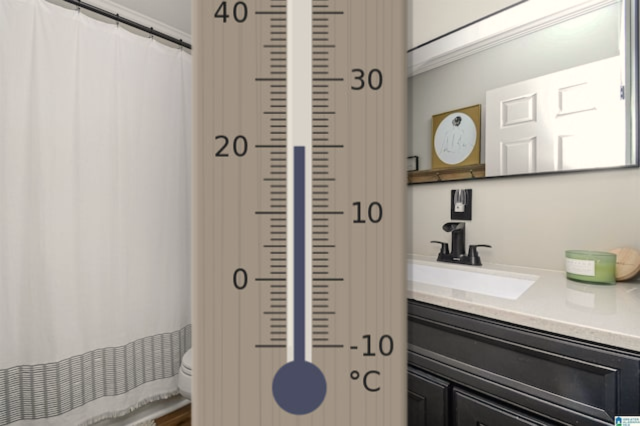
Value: 20 °C
